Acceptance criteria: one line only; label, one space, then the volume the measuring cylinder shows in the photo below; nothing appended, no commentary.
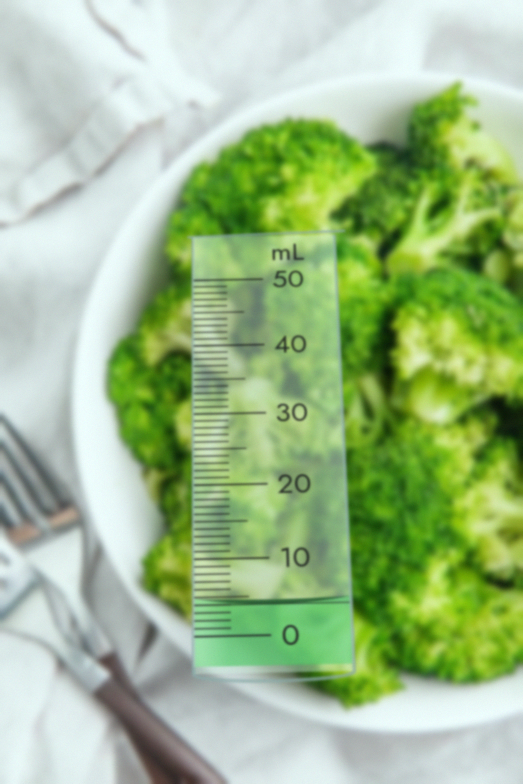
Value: 4 mL
